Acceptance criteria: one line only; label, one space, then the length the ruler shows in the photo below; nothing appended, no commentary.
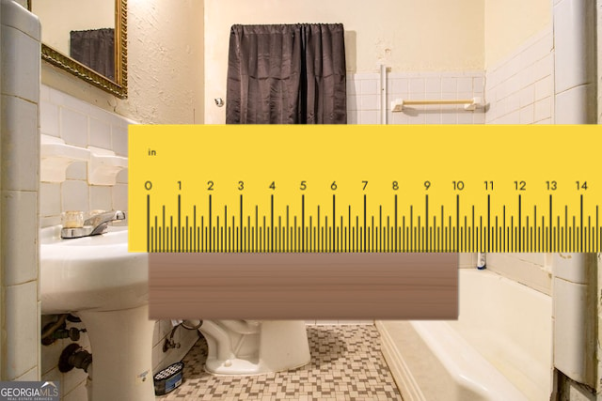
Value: 10 in
